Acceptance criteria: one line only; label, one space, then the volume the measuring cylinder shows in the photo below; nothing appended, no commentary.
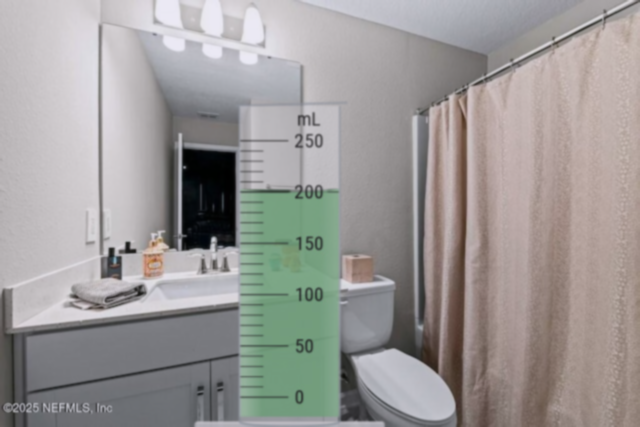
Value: 200 mL
